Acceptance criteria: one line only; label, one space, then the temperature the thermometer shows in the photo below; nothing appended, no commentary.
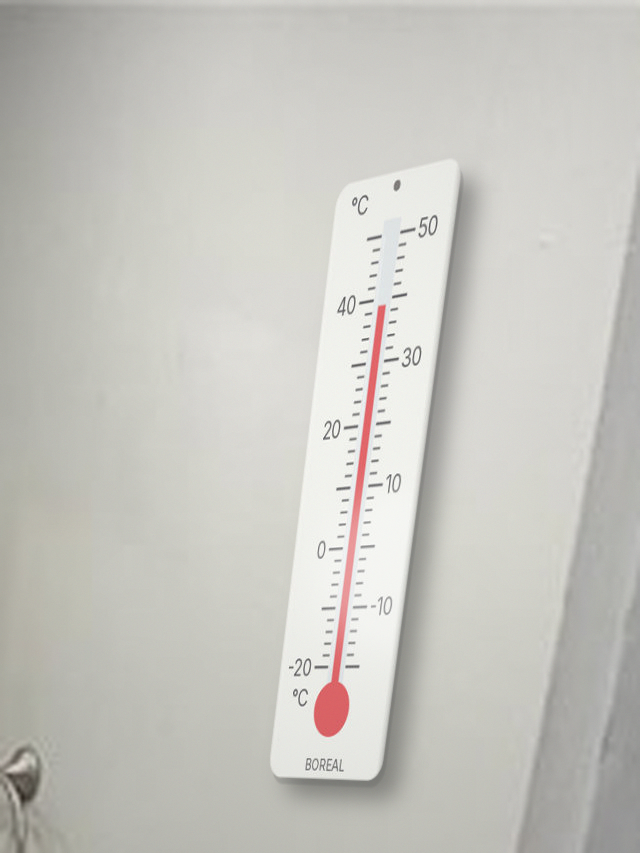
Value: 39 °C
